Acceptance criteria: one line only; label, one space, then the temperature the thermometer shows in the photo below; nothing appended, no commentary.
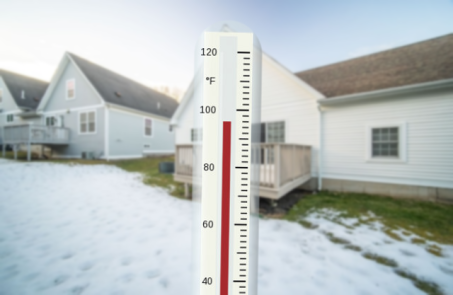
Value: 96 °F
